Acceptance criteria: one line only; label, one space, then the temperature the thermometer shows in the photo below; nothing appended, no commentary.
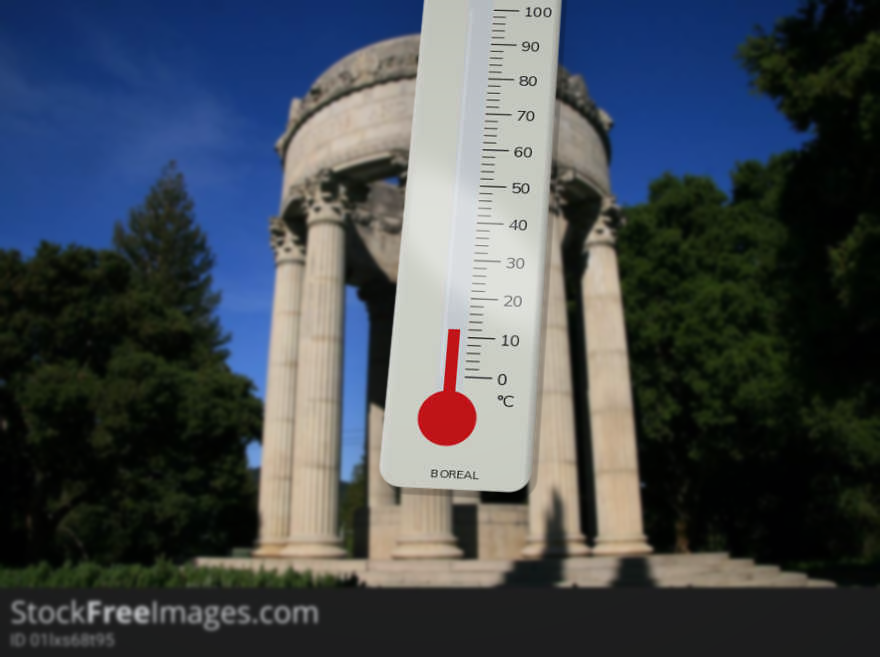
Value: 12 °C
